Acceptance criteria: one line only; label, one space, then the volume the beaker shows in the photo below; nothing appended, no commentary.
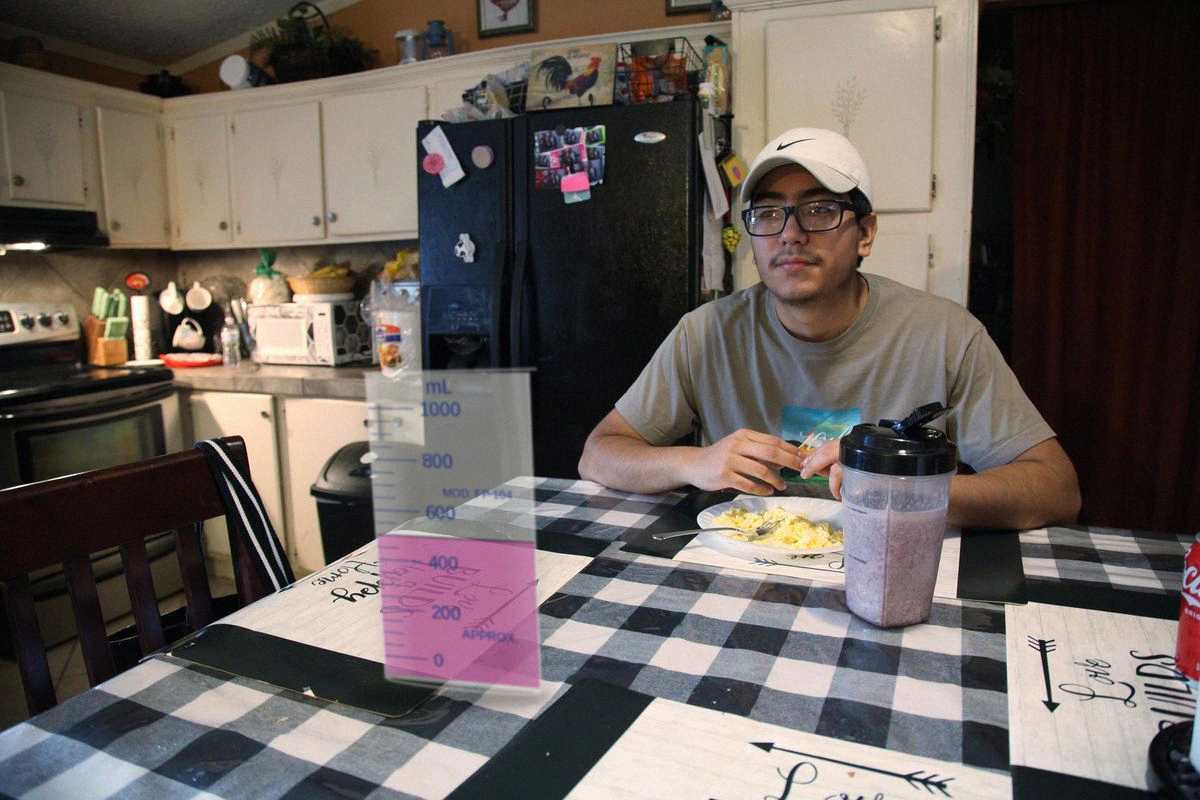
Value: 500 mL
